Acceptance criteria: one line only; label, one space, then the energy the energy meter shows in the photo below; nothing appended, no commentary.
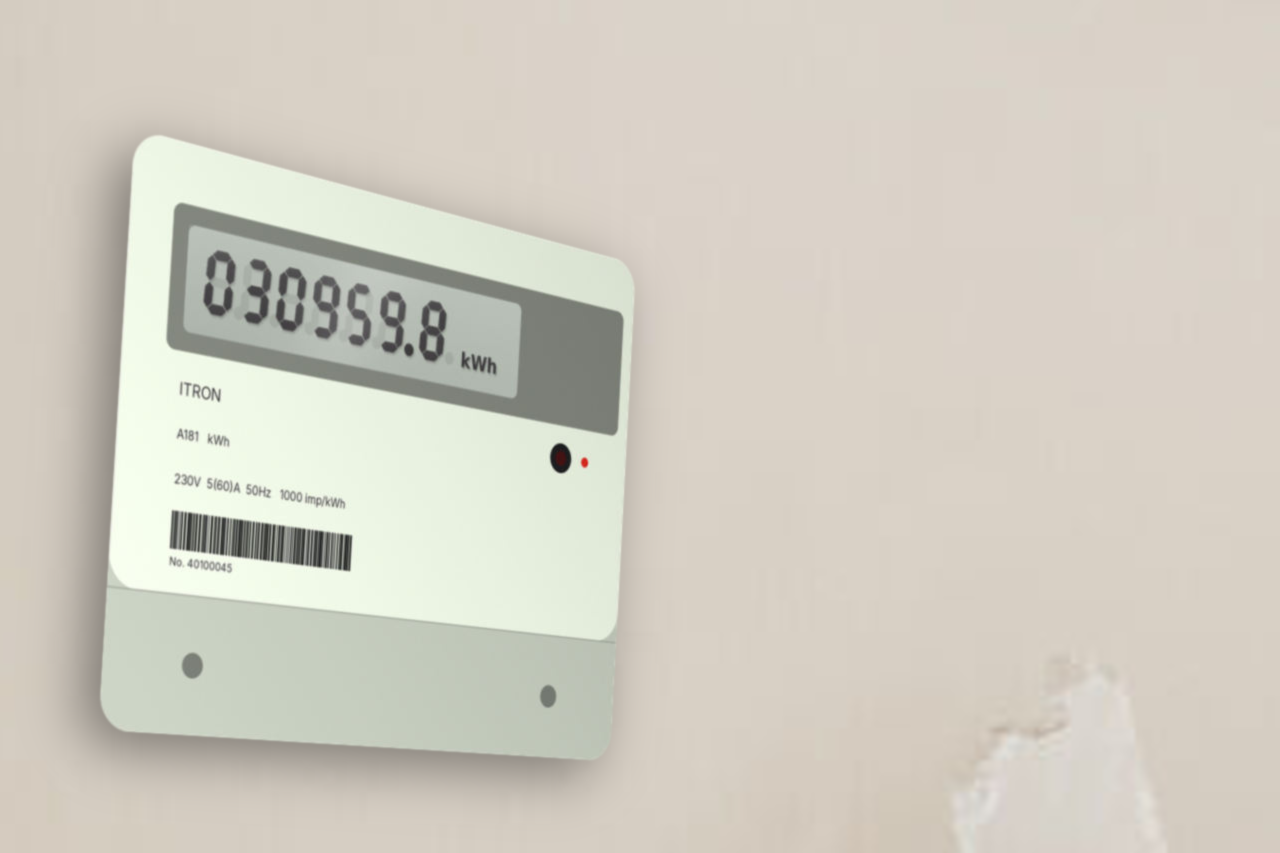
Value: 30959.8 kWh
